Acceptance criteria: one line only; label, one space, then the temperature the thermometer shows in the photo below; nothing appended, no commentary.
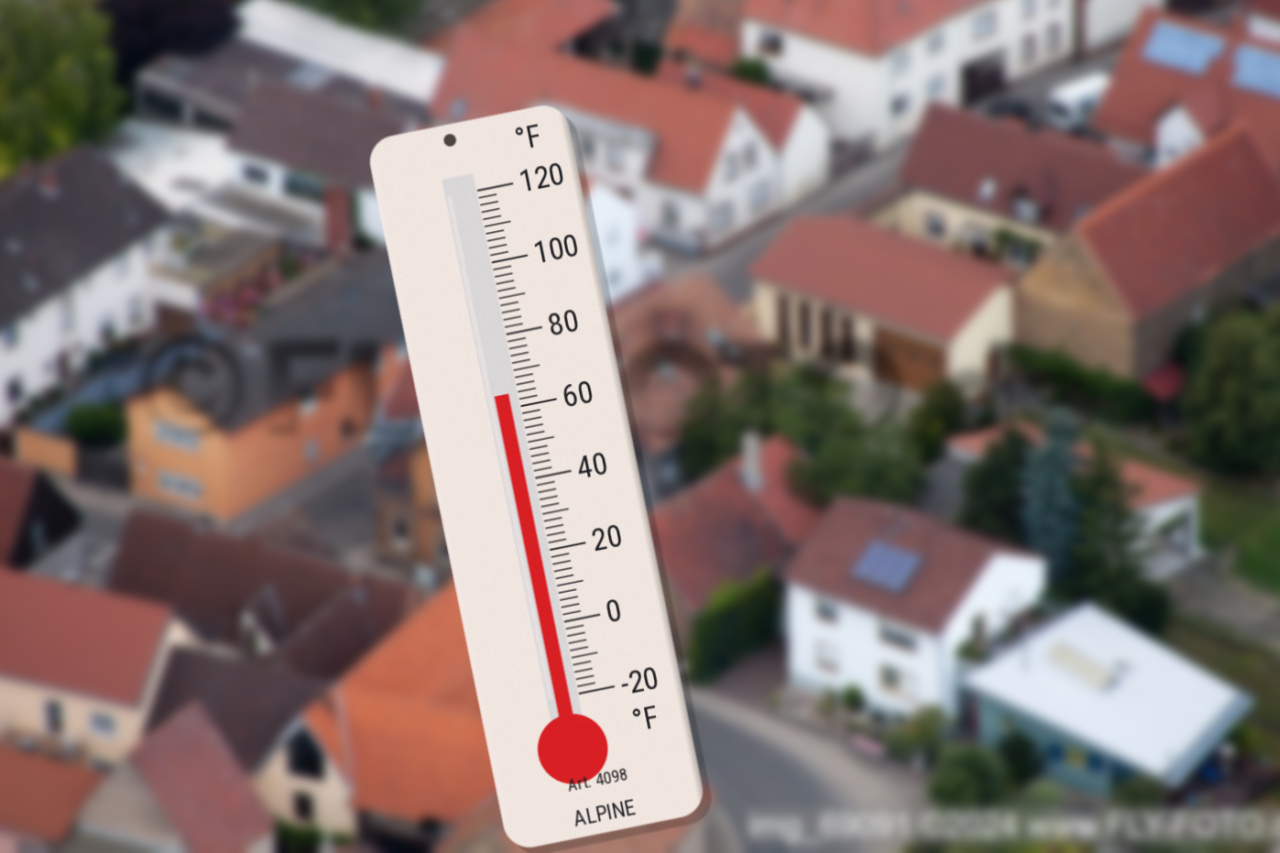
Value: 64 °F
